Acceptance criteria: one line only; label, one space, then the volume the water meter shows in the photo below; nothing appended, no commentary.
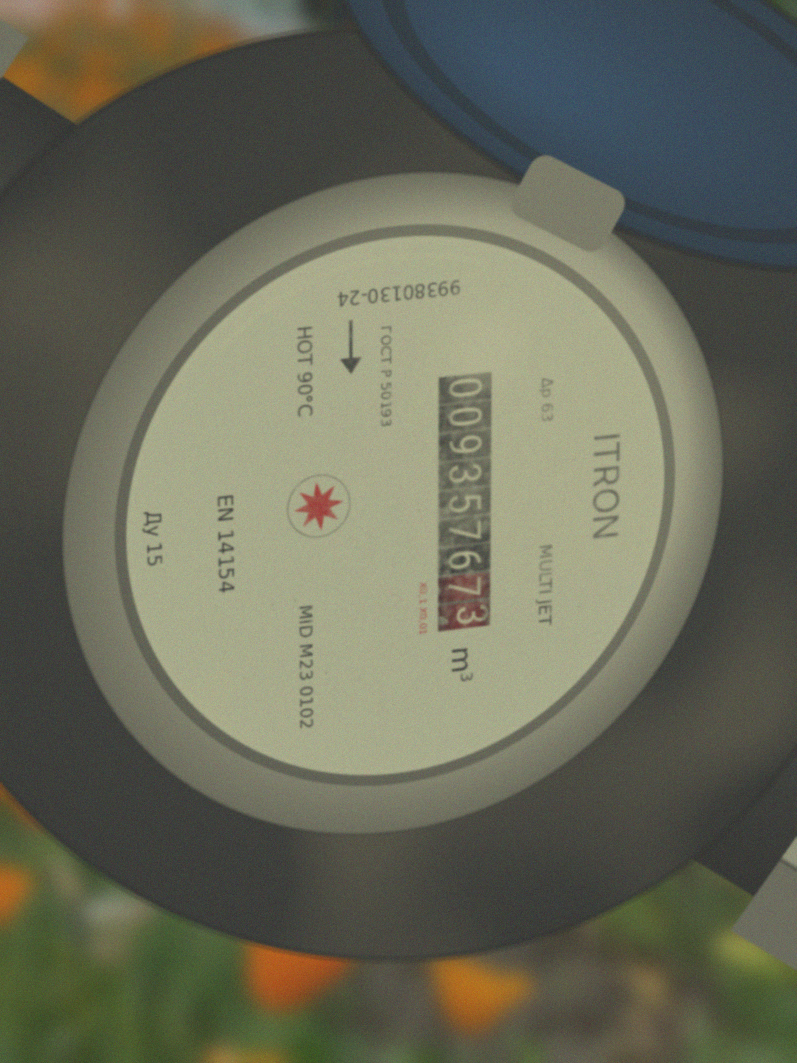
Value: 93576.73 m³
